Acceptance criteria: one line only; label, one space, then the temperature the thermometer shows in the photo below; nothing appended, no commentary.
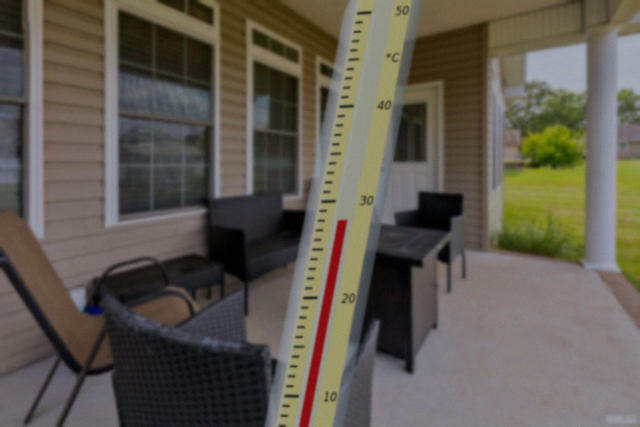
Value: 28 °C
